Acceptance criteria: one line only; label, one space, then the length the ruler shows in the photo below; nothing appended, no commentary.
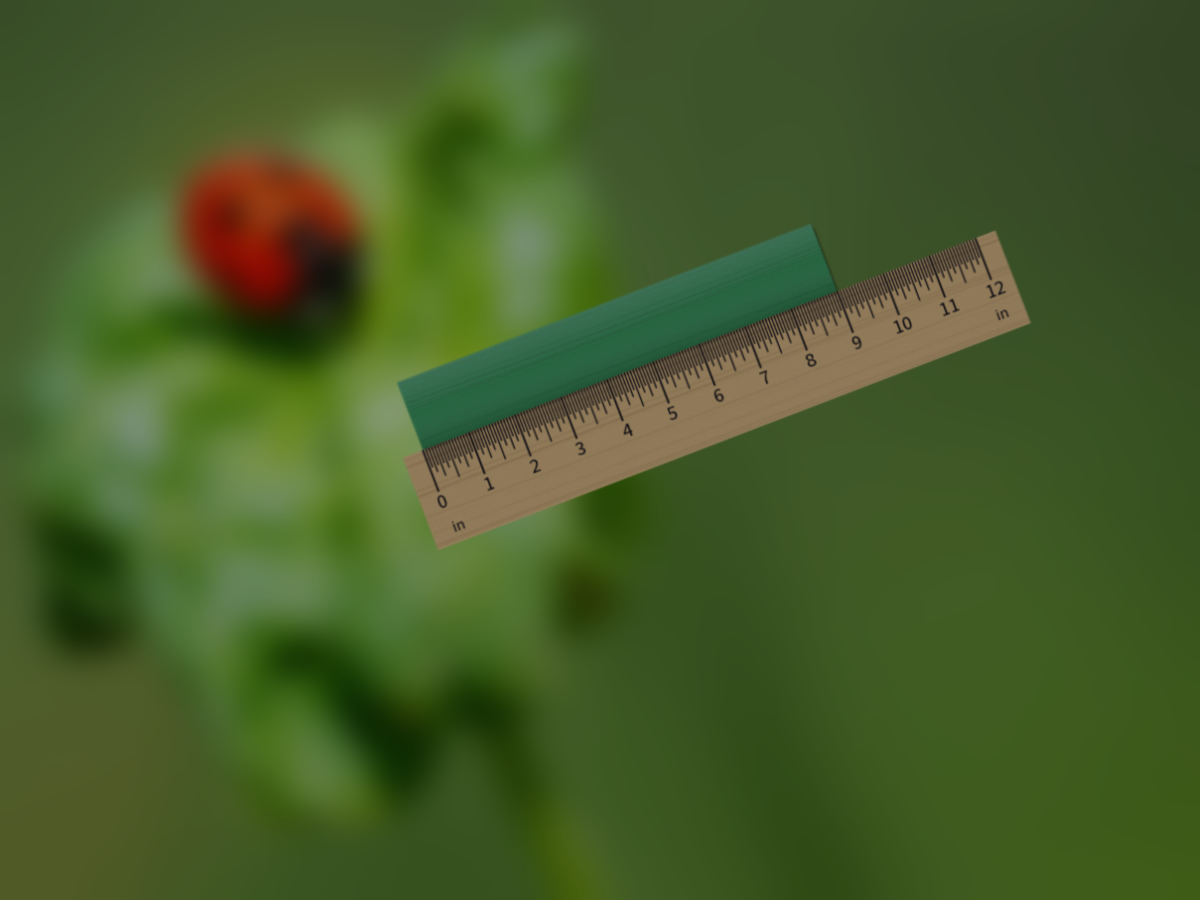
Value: 9 in
